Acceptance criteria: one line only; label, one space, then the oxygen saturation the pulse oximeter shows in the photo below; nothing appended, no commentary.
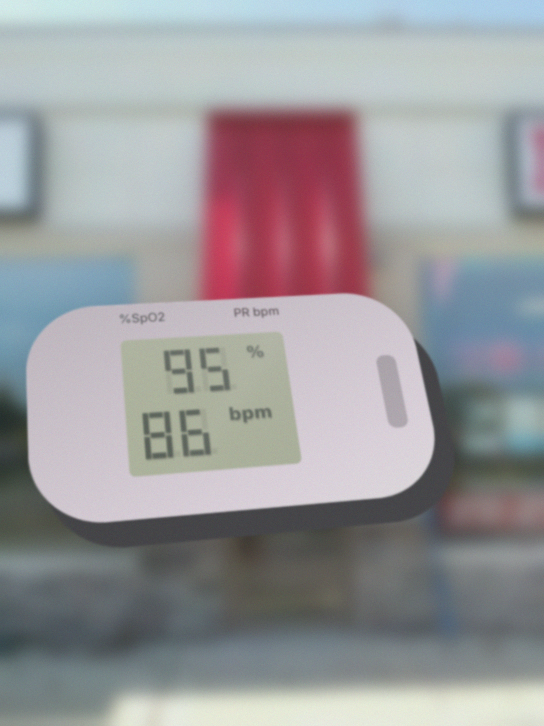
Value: 95 %
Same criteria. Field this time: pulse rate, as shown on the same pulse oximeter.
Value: 86 bpm
